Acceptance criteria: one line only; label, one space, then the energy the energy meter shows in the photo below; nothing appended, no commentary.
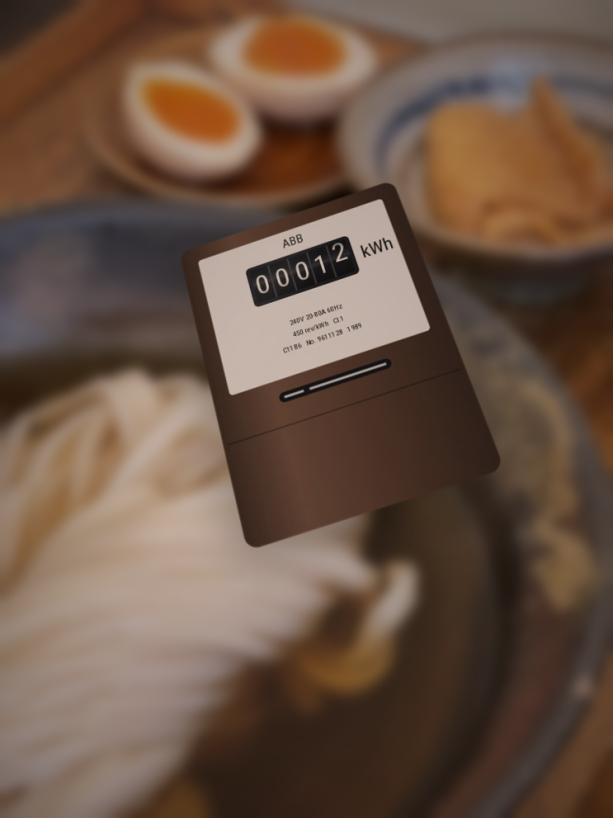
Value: 12 kWh
